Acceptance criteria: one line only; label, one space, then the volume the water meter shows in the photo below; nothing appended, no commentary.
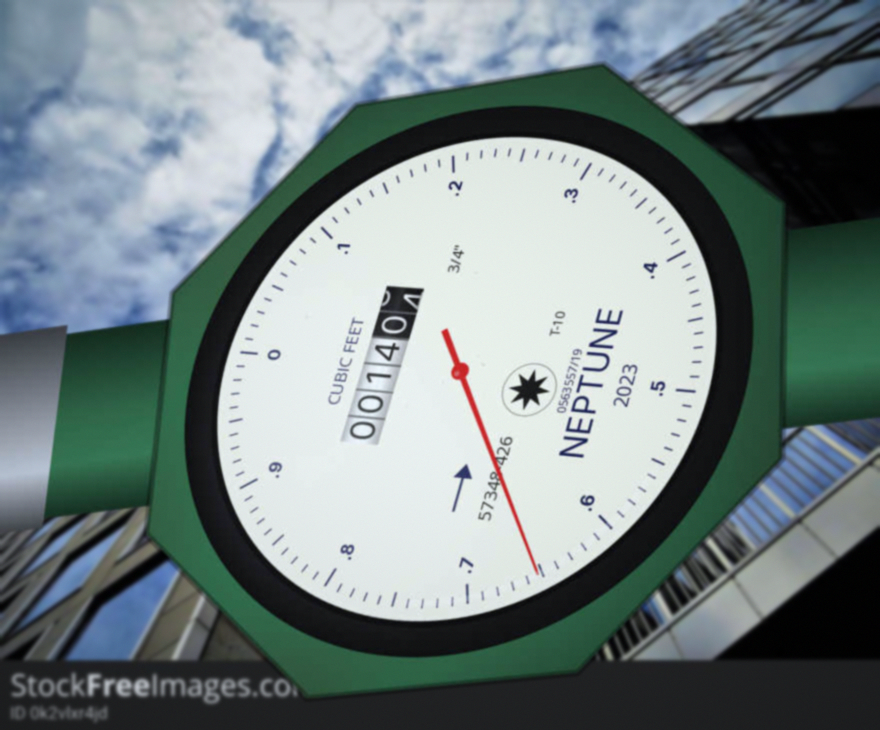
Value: 1403.65 ft³
